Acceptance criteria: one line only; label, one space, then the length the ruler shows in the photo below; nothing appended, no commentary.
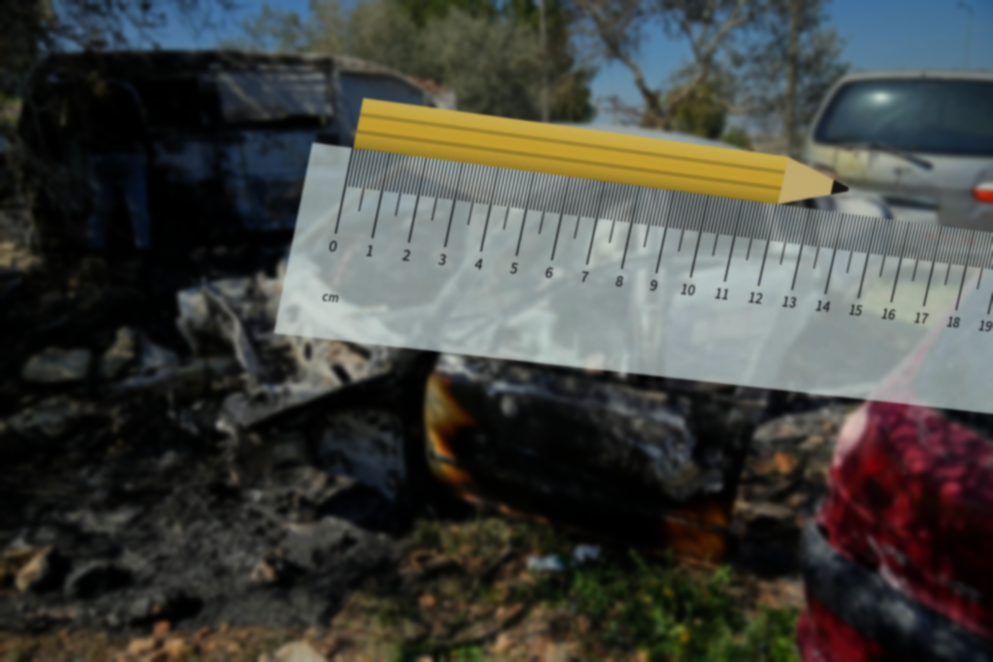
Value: 14 cm
